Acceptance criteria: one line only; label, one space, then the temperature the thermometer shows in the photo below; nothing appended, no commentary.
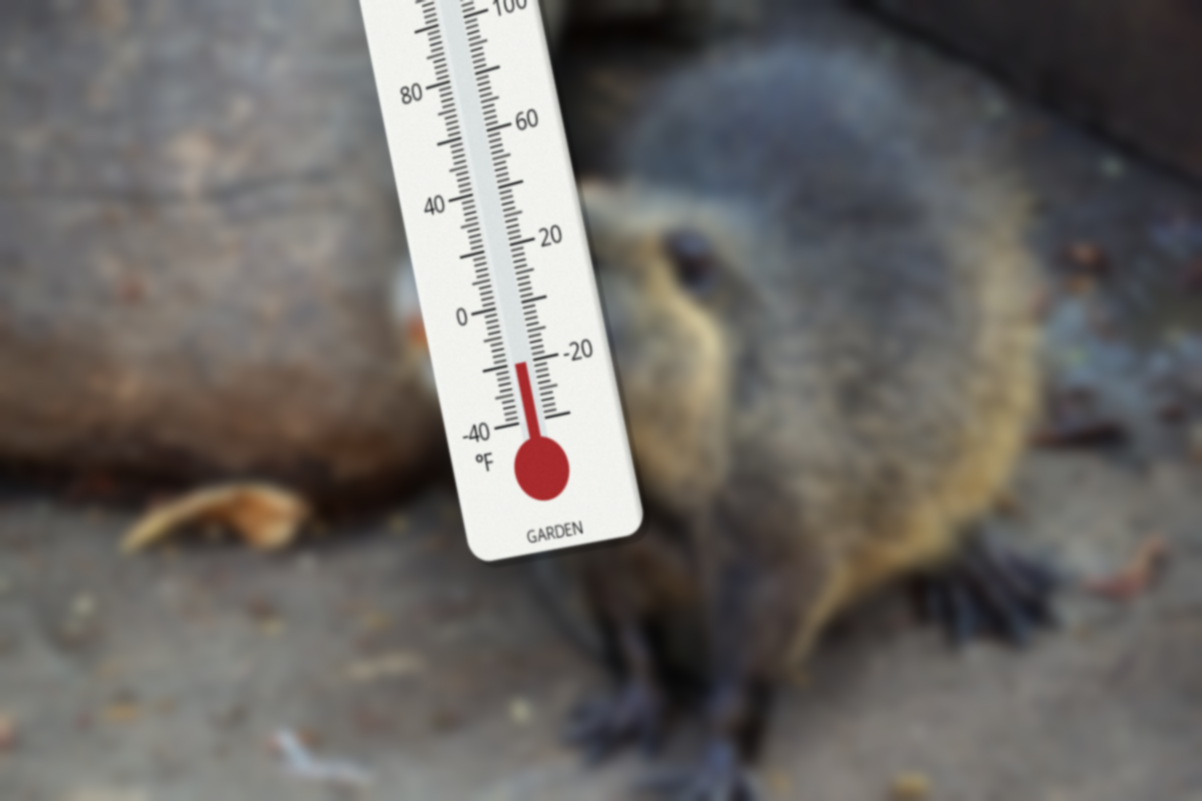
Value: -20 °F
